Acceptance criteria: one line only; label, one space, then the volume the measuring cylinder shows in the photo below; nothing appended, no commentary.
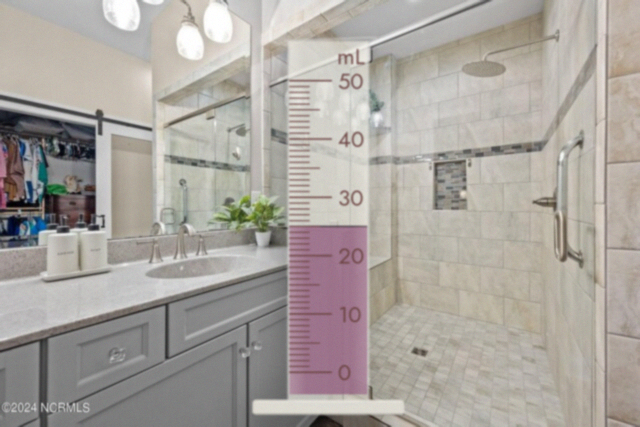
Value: 25 mL
